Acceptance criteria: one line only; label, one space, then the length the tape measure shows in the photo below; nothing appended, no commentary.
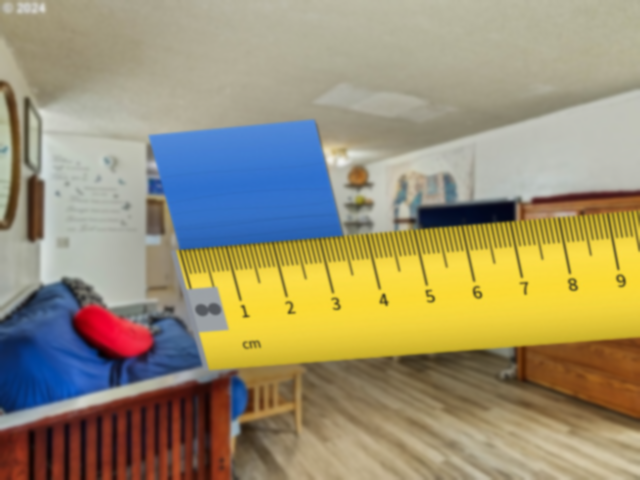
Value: 3.5 cm
